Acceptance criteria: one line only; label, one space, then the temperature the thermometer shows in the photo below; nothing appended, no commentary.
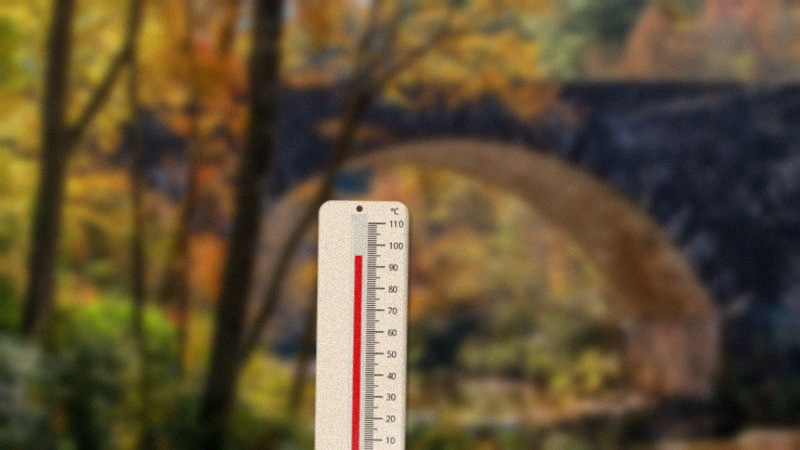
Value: 95 °C
